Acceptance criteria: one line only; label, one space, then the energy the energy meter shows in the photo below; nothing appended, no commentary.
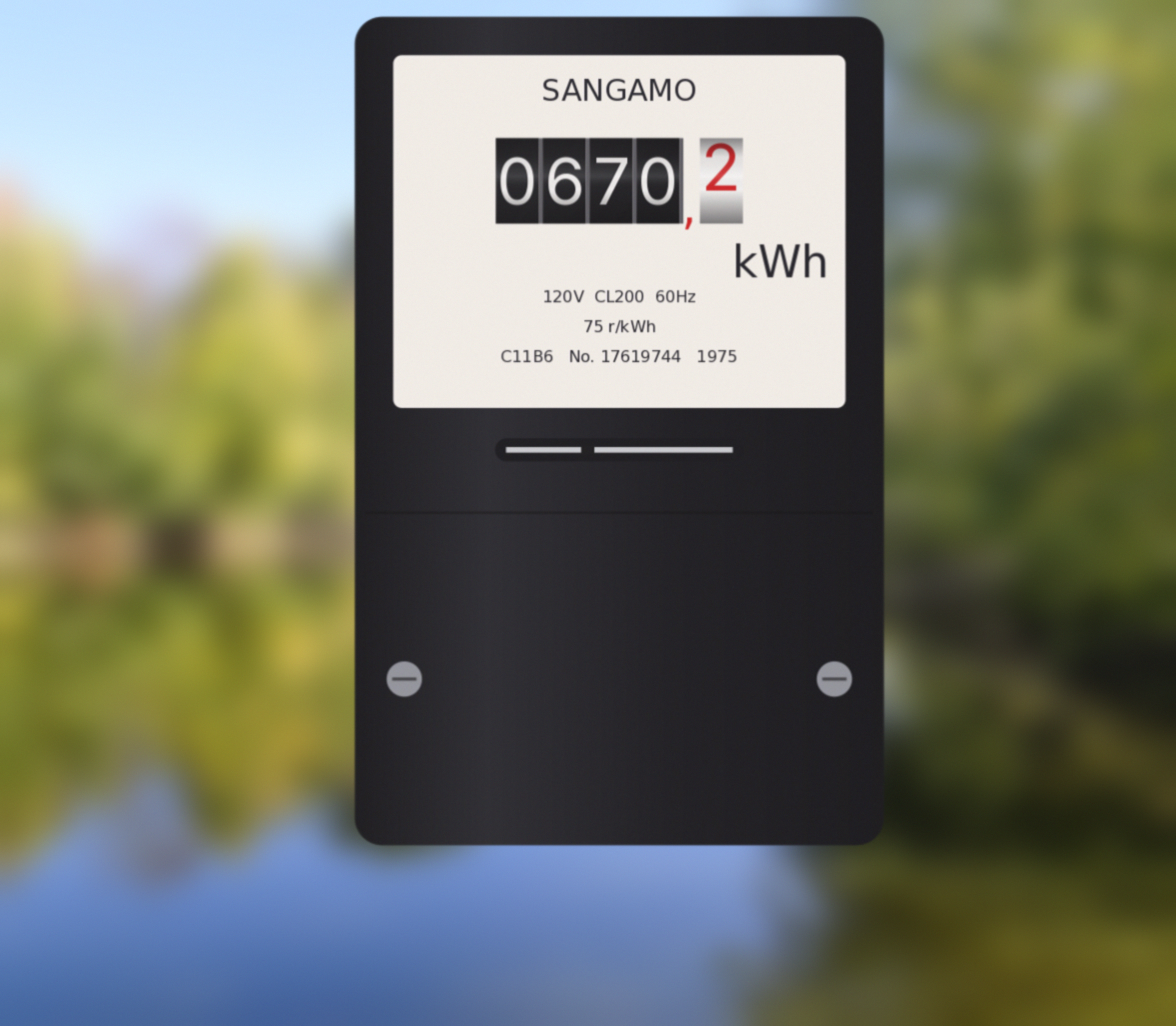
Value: 670.2 kWh
